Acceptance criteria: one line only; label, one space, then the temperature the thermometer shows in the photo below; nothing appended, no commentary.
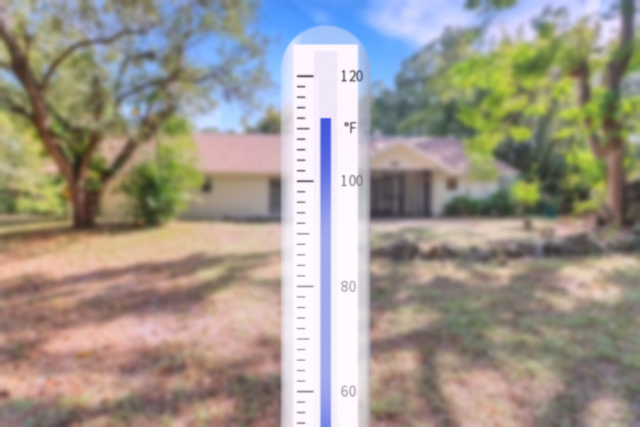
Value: 112 °F
